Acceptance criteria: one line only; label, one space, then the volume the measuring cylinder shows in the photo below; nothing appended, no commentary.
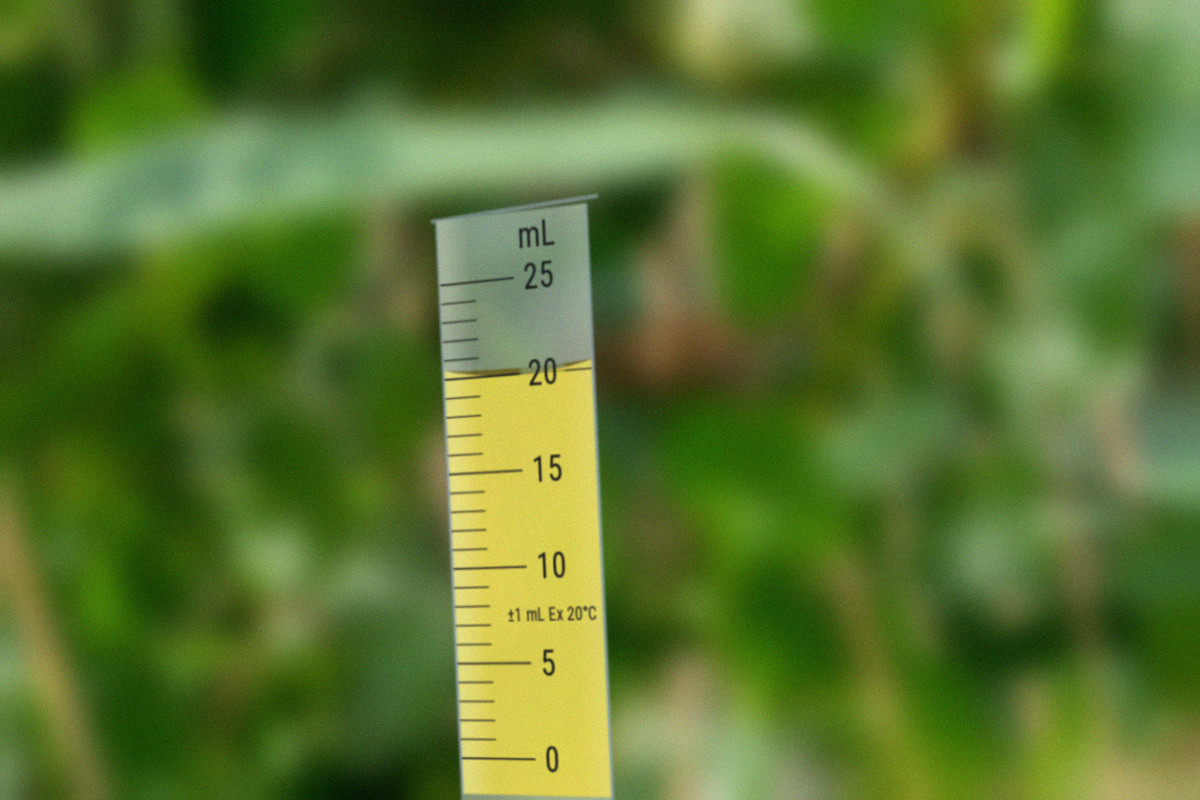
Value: 20 mL
